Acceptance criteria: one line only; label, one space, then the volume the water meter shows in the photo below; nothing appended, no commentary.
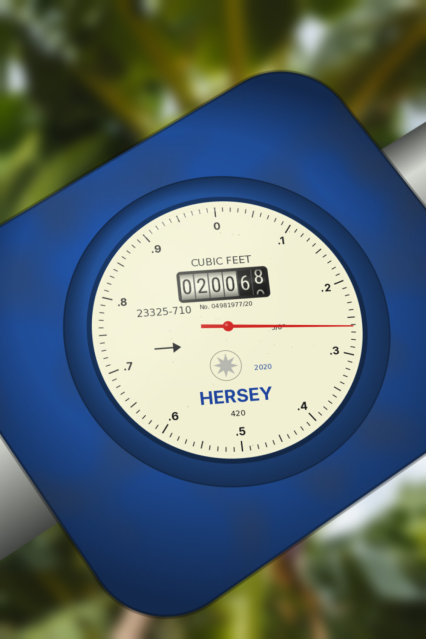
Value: 20068.26 ft³
